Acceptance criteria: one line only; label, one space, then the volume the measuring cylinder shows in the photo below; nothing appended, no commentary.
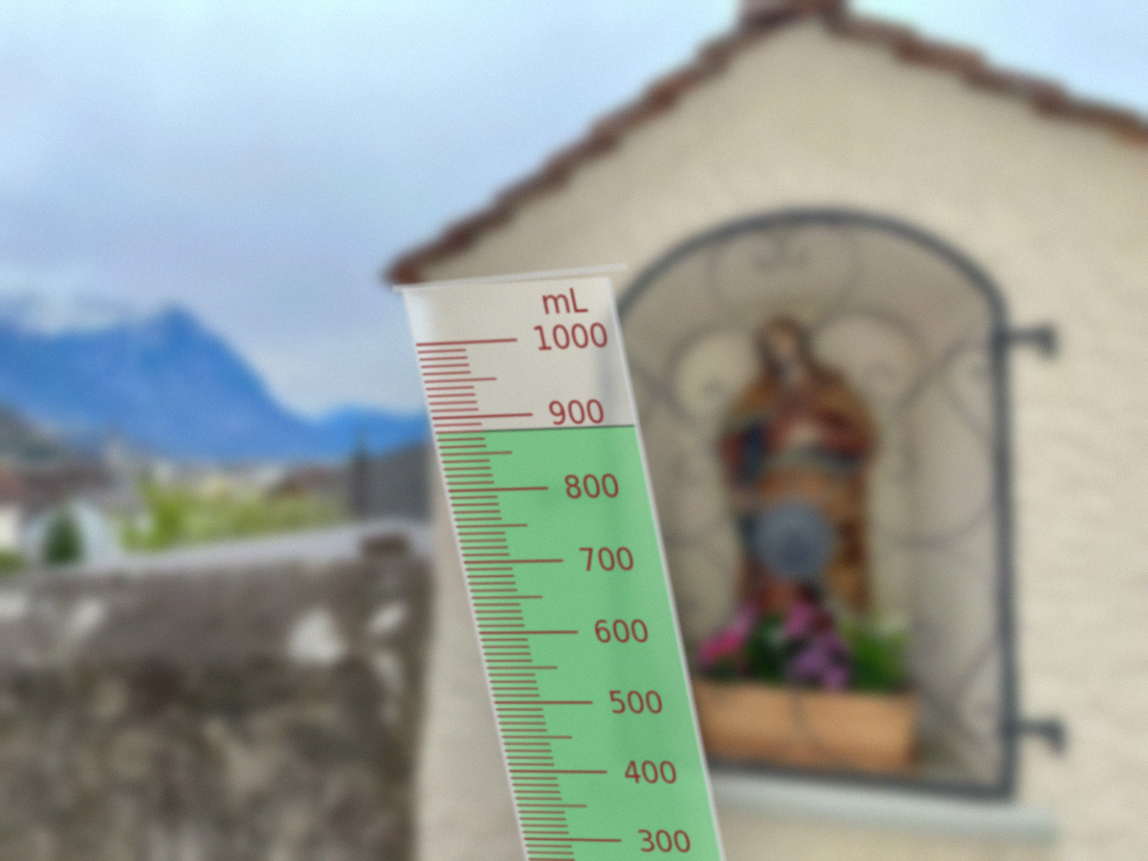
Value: 880 mL
